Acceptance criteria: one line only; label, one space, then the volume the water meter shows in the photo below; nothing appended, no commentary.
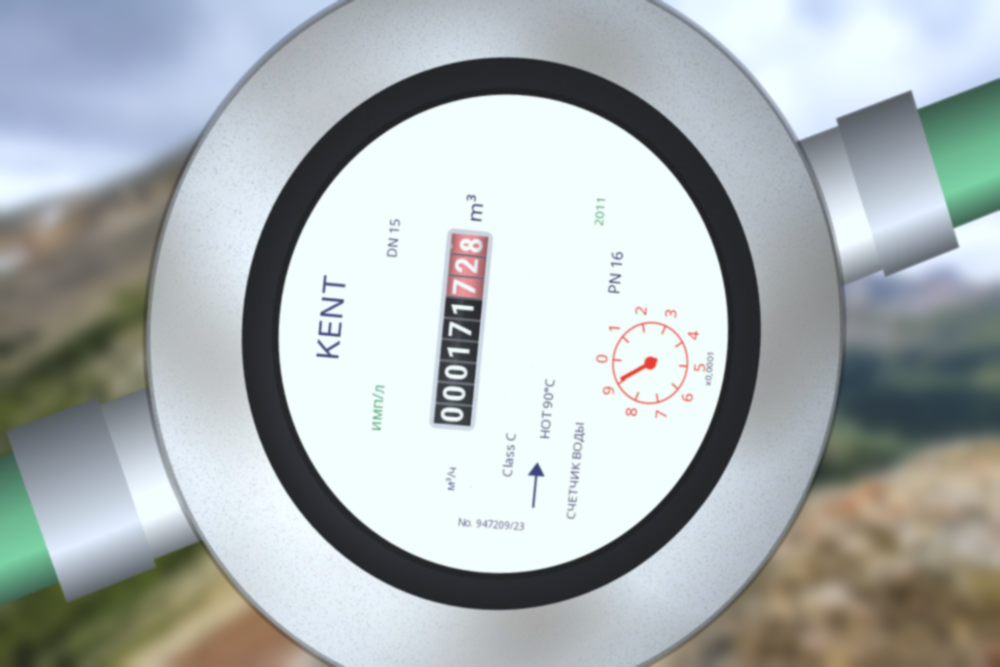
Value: 171.7279 m³
